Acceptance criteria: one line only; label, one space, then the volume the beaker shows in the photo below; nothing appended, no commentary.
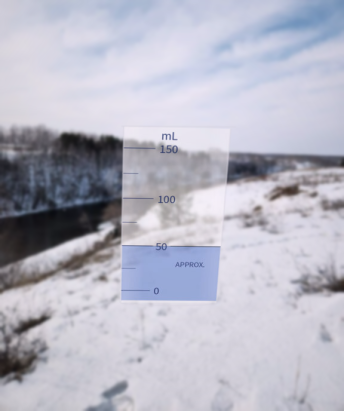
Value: 50 mL
